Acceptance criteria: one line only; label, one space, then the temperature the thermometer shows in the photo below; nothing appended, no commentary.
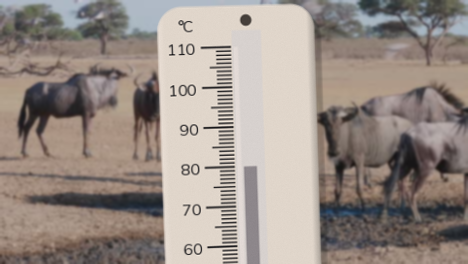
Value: 80 °C
